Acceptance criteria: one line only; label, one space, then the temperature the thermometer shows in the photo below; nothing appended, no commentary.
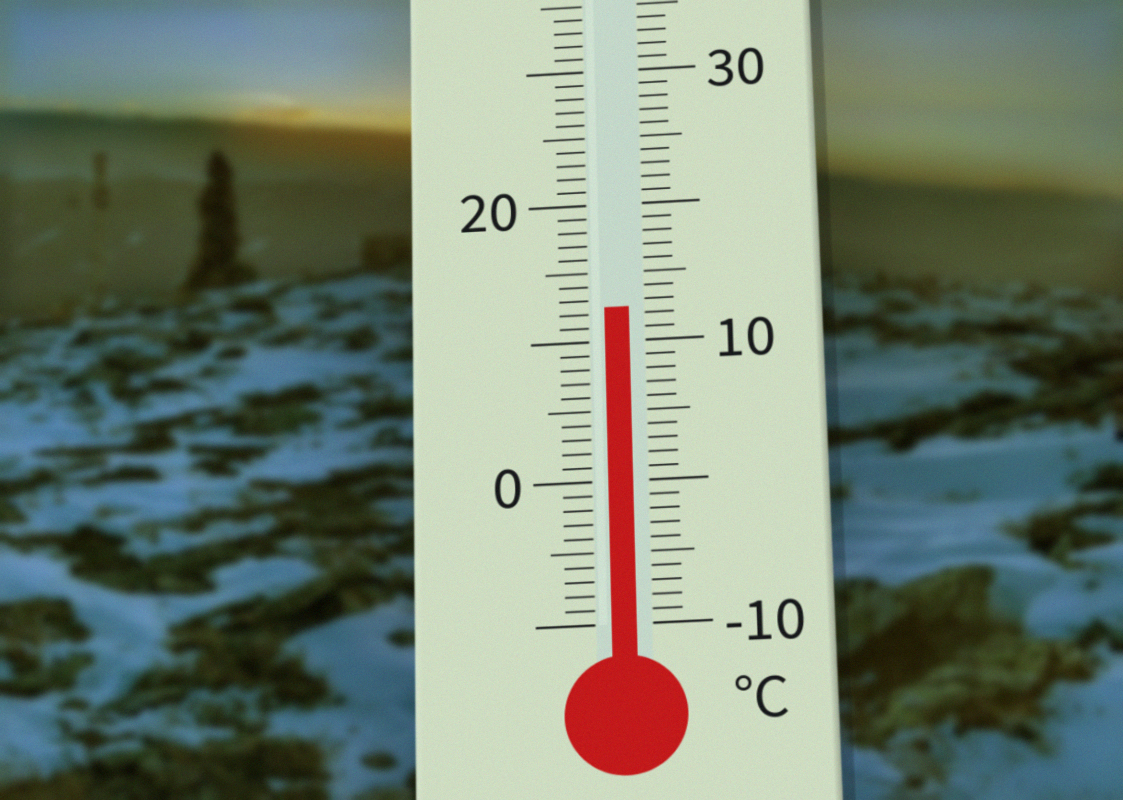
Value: 12.5 °C
